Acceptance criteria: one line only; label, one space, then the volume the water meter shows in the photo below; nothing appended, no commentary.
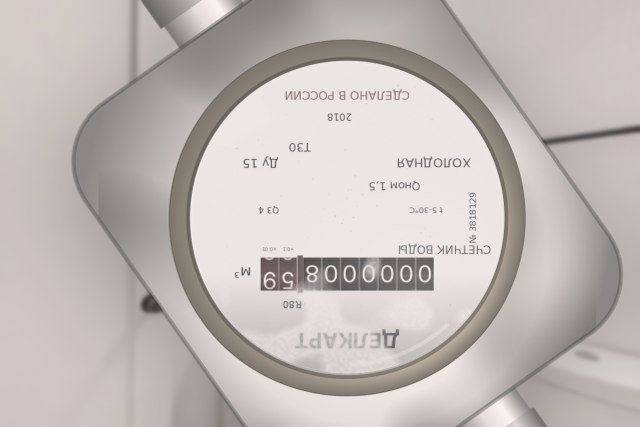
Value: 8.59 m³
